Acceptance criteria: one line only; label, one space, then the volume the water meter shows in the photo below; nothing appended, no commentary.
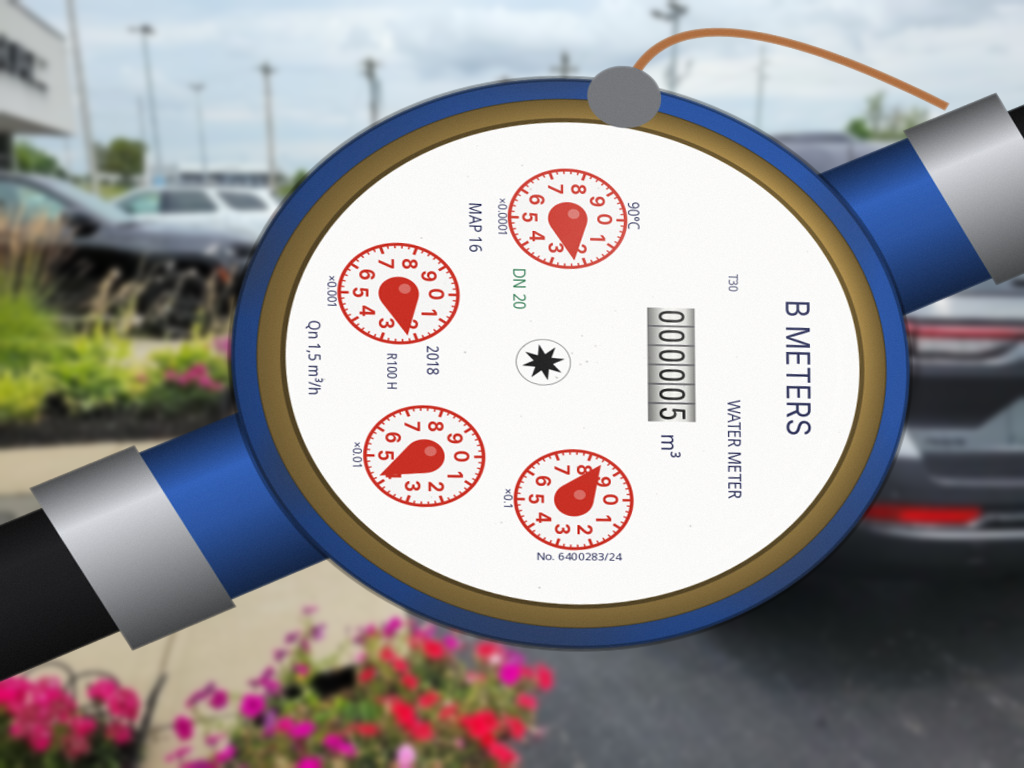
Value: 5.8422 m³
